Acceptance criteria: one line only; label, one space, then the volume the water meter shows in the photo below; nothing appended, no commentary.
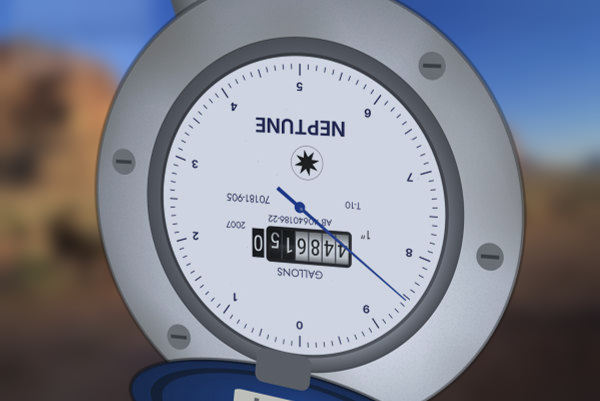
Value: 4486148.5 gal
